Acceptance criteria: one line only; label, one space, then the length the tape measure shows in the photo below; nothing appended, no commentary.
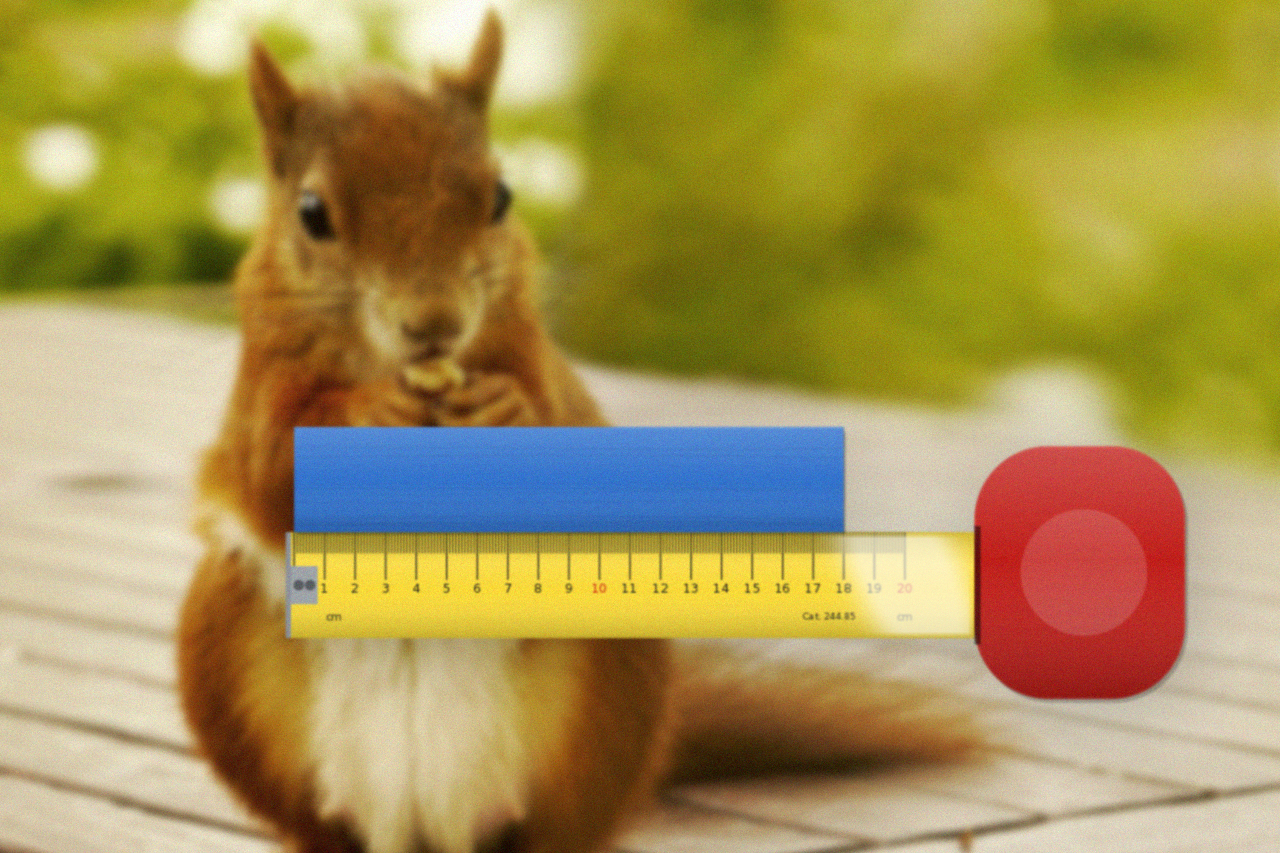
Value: 18 cm
